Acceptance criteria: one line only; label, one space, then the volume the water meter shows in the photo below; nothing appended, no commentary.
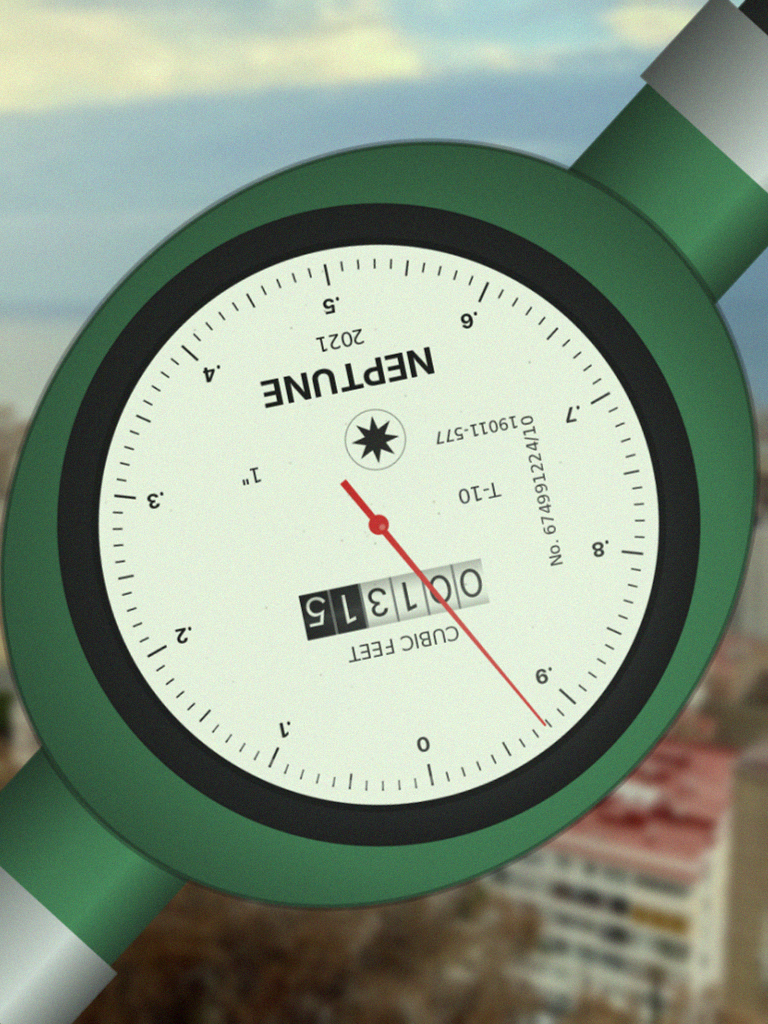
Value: 1314.92 ft³
